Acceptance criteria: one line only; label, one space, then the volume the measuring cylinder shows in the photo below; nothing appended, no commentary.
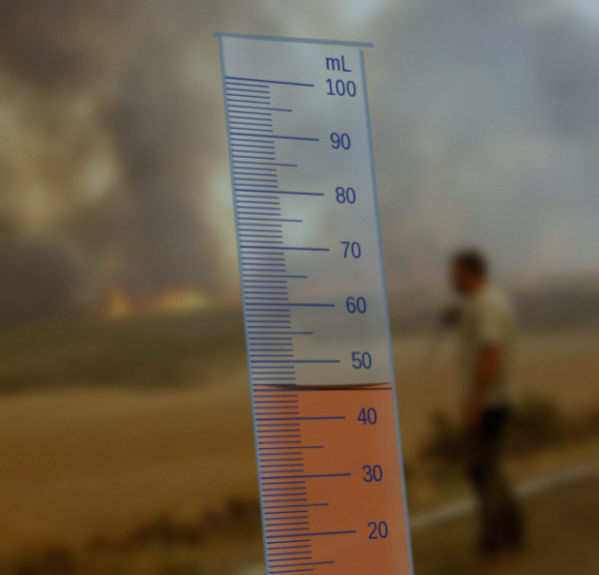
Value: 45 mL
